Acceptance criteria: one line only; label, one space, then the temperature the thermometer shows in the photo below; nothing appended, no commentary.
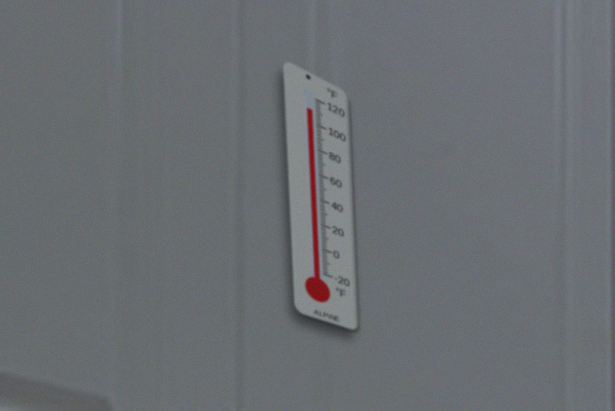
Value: 110 °F
